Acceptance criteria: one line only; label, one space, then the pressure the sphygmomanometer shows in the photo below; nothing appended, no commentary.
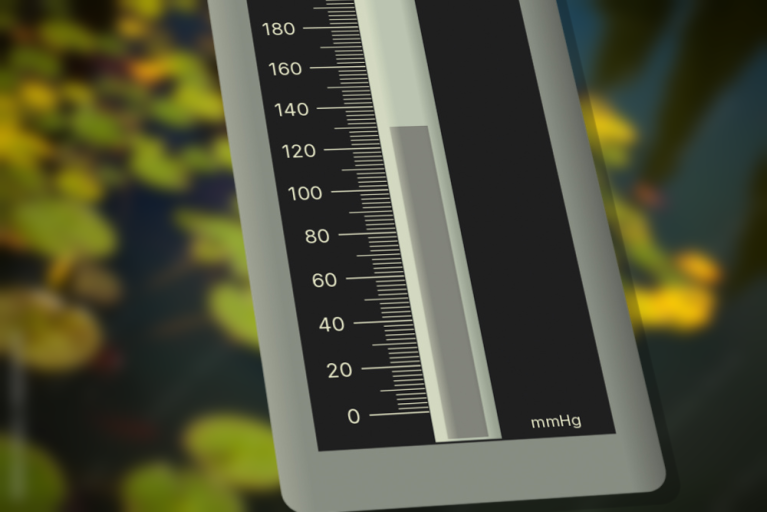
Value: 130 mmHg
